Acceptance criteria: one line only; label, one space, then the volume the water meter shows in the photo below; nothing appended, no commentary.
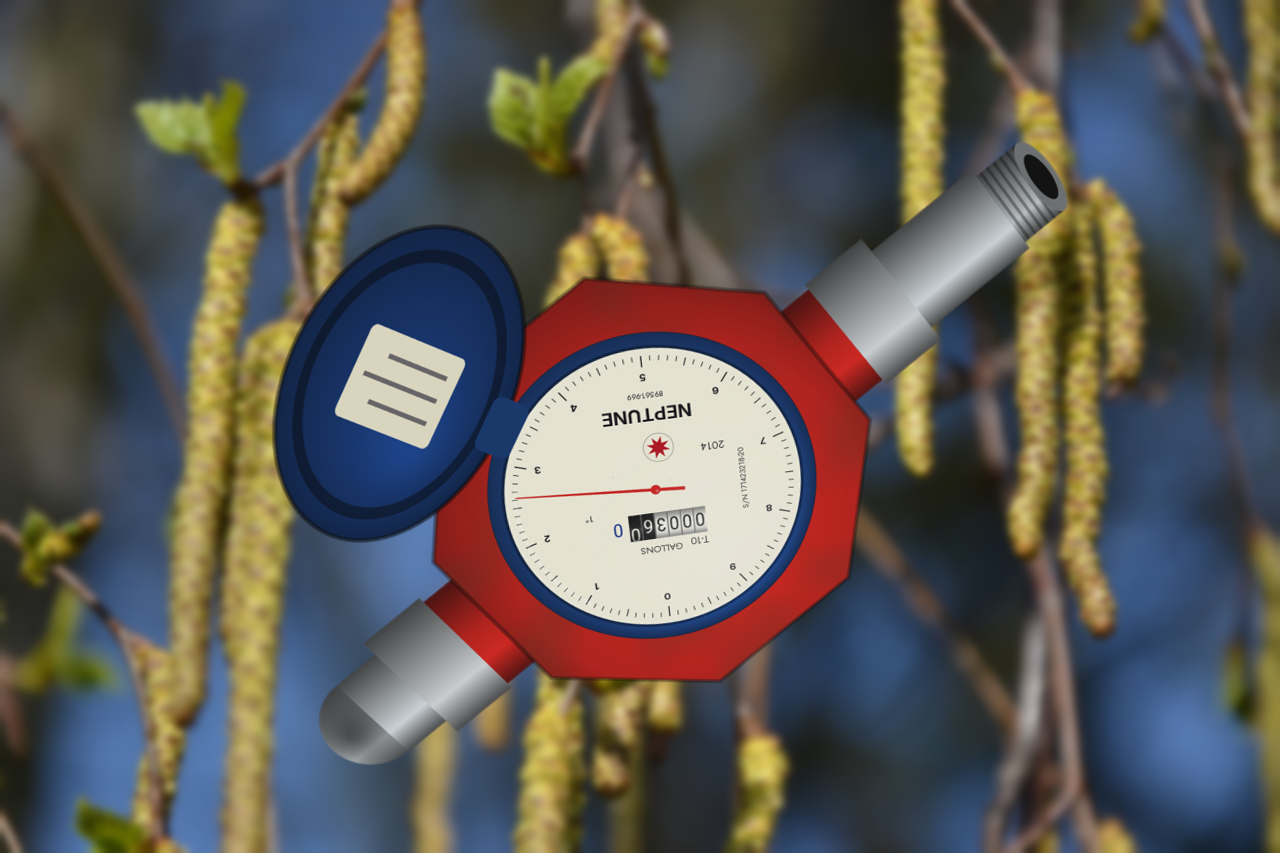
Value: 3602.6 gal
